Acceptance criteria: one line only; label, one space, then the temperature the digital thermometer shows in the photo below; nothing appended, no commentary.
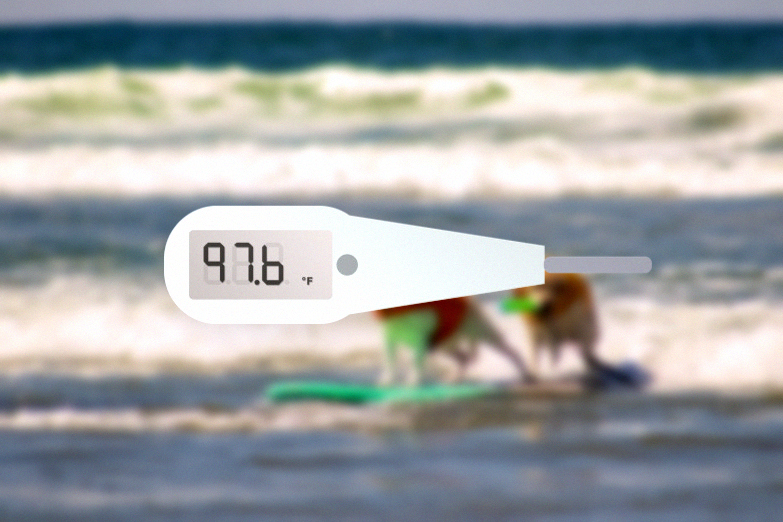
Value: 97.6 °F
